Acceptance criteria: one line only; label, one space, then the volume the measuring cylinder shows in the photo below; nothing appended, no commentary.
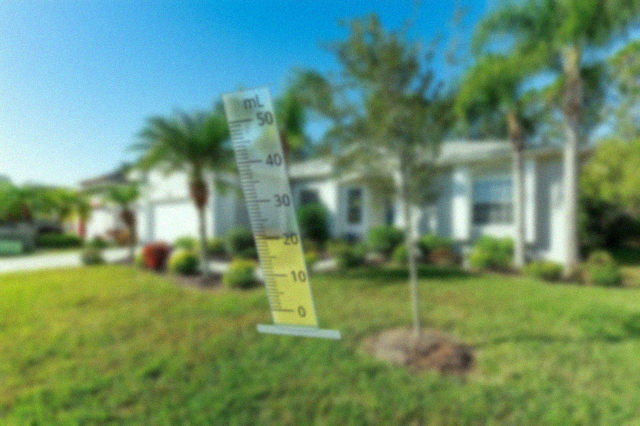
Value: 20 mL
